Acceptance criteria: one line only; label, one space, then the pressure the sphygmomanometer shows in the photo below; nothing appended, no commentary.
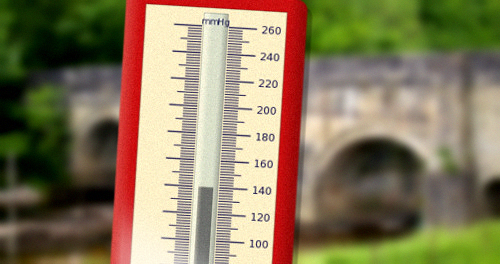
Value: 140 mmHg
